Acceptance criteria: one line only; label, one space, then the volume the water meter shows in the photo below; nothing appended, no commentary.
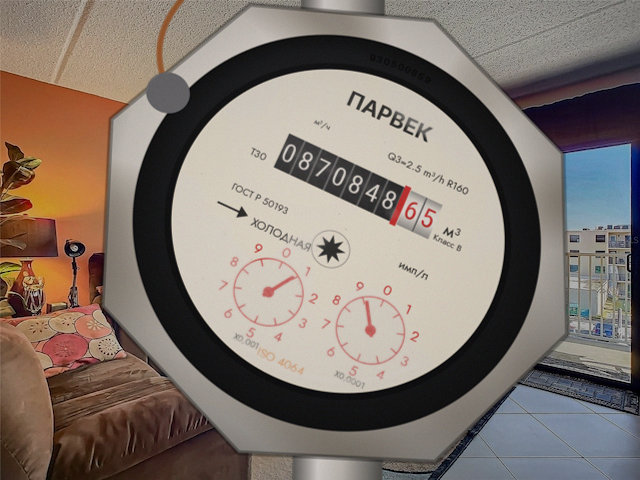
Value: 870848.6509 m³
